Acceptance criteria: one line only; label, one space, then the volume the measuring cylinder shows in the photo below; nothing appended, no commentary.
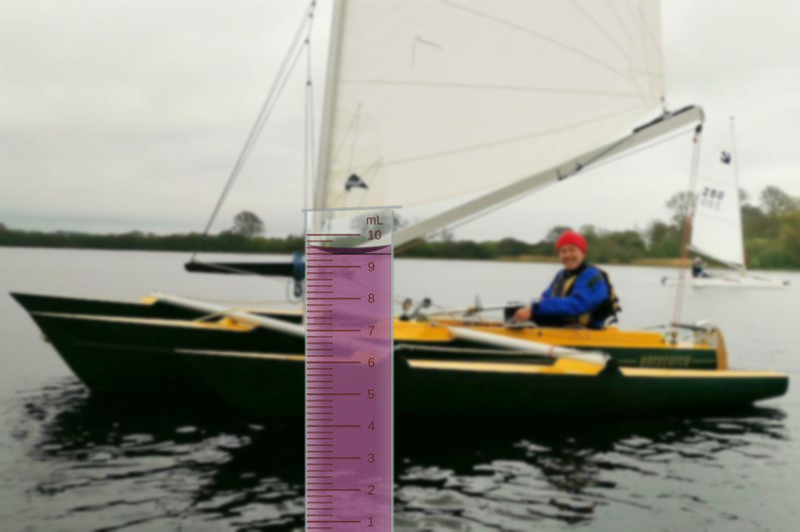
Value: 9.4 mL
